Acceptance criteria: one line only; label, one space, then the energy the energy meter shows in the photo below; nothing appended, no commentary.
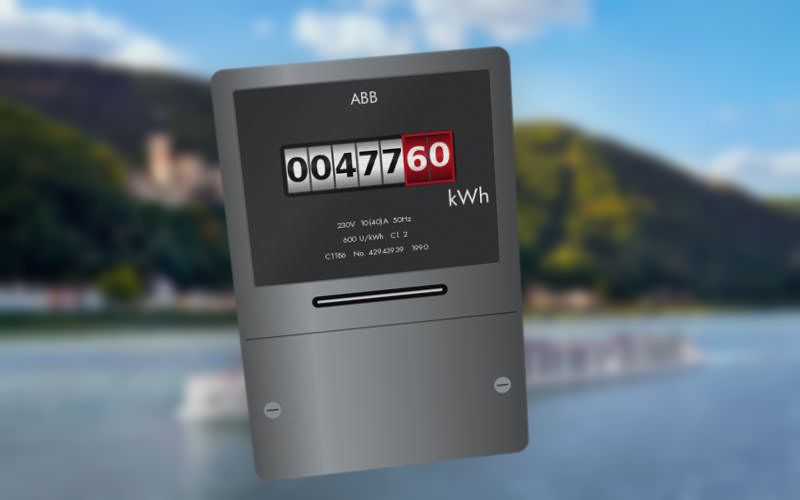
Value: 477.60 kWh
